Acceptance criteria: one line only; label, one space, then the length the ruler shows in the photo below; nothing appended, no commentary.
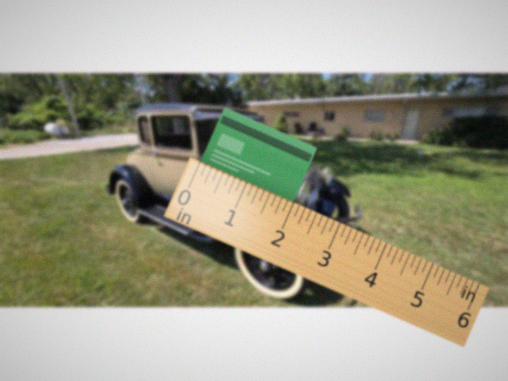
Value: 2 in
